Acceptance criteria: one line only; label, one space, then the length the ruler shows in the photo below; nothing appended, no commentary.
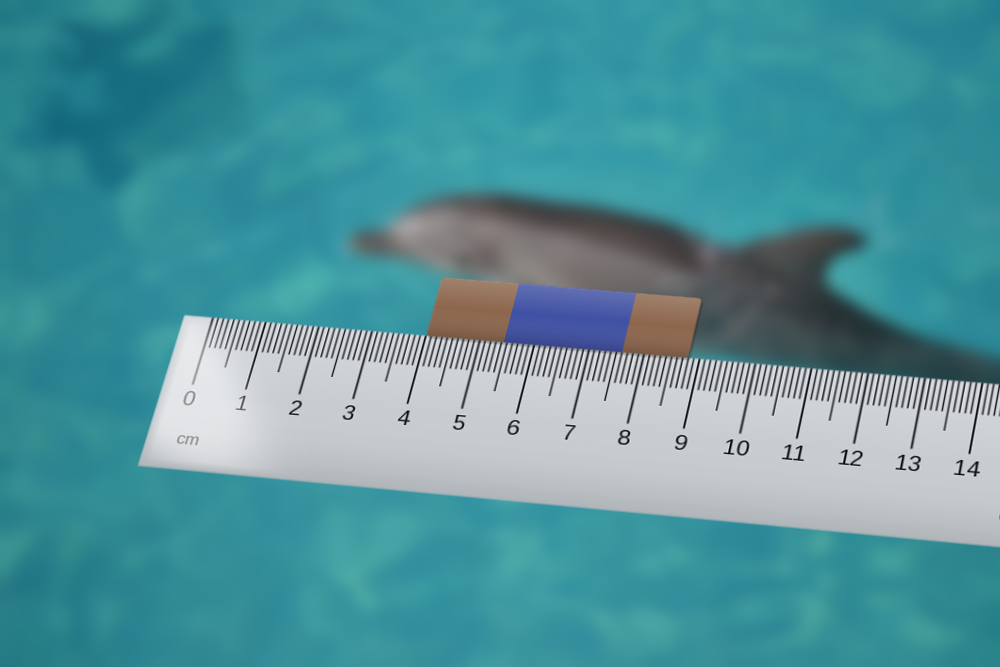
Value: 4.8 cm
